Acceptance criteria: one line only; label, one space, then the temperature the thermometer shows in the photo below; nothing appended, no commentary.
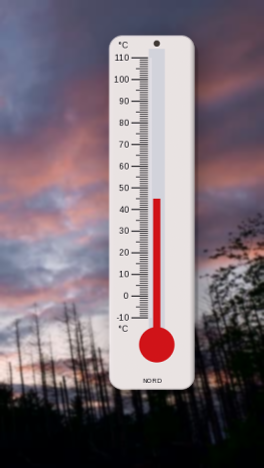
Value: 45 °C
